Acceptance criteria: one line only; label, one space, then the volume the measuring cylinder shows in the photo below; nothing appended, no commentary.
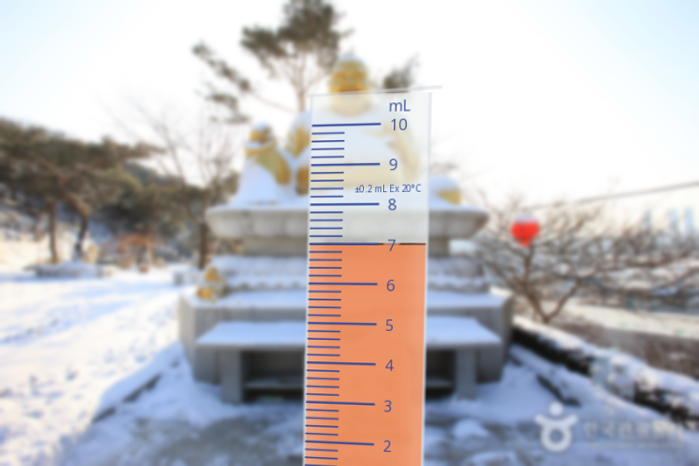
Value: 7 mL
